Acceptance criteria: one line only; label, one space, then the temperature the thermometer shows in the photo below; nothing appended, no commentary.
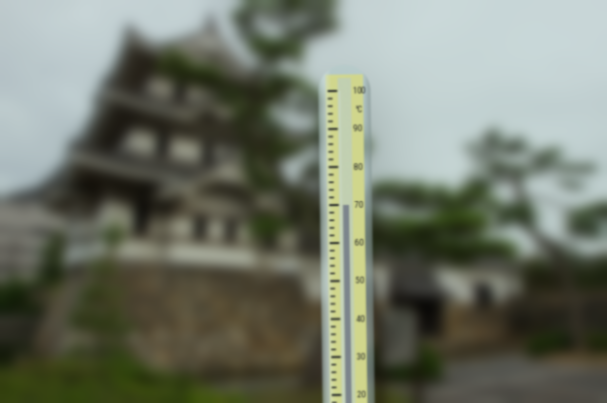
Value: 70 °C
